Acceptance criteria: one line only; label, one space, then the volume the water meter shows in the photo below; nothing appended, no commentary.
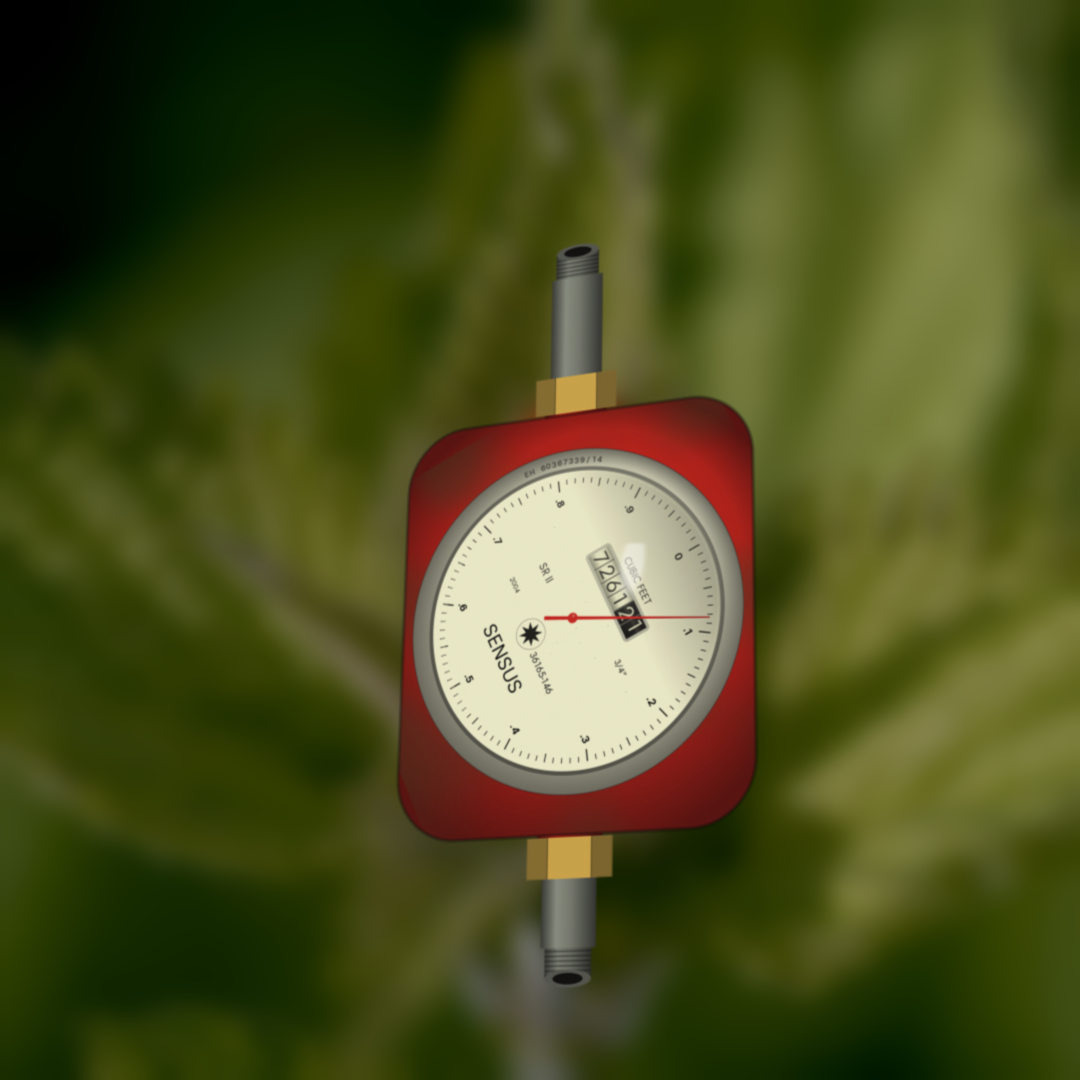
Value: 726121.08 ft³
